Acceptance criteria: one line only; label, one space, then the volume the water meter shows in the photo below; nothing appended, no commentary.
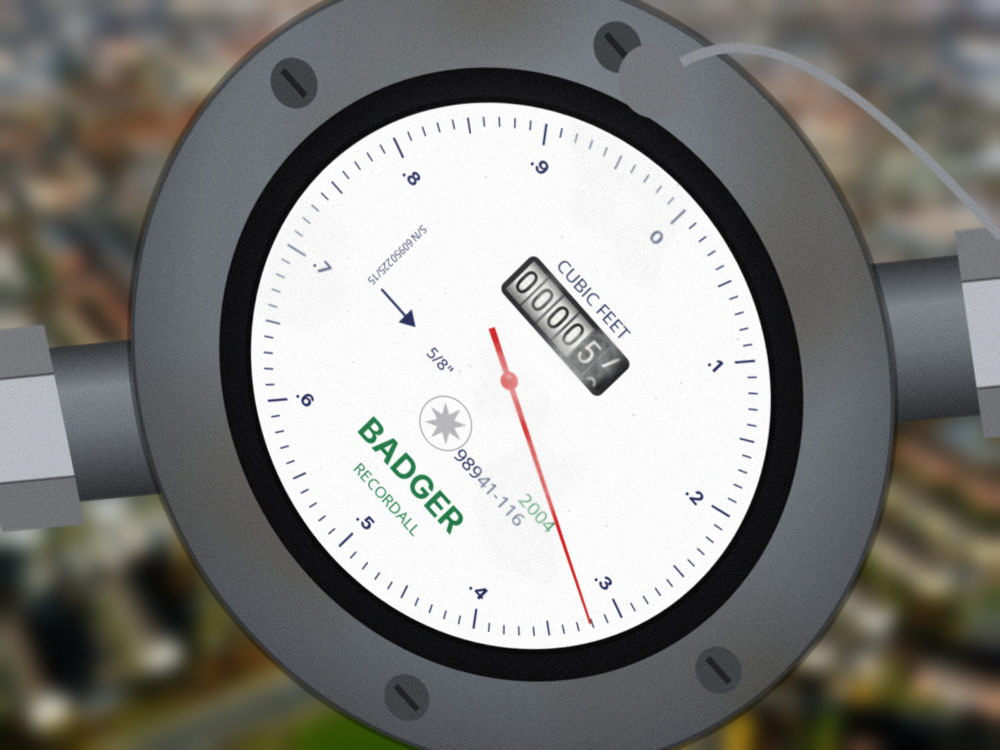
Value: 57.32 ft³
